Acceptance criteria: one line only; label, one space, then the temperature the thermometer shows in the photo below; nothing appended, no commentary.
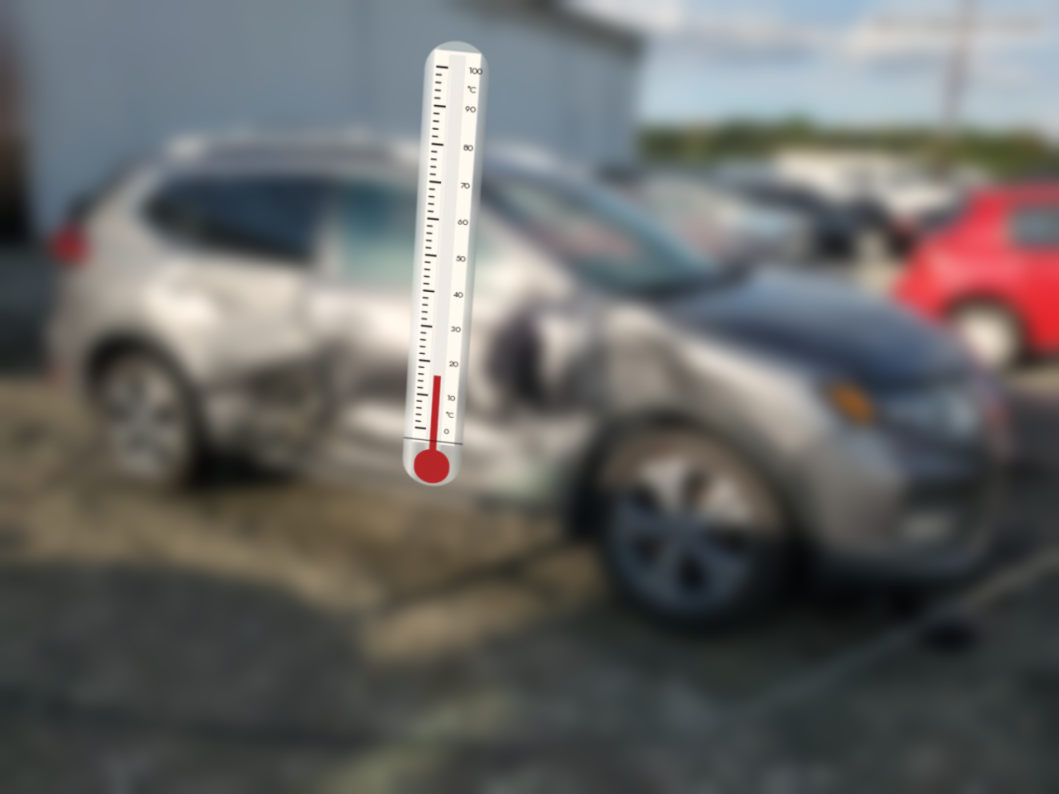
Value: 16 °C
